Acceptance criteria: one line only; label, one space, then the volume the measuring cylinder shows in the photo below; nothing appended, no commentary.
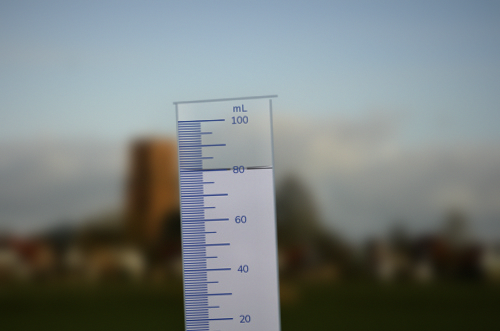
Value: 80 mL
